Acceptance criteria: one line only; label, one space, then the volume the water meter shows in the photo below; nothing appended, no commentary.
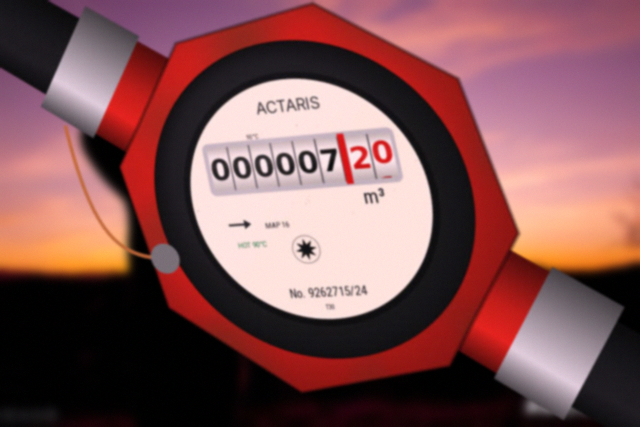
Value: 7.20 m³
